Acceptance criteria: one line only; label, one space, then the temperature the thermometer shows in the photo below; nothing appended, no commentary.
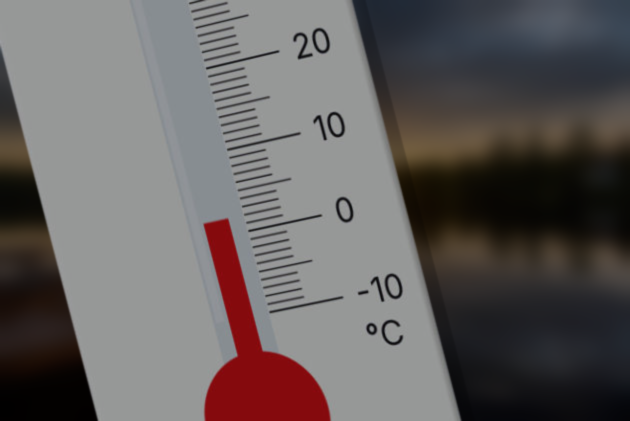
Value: 2 °C
